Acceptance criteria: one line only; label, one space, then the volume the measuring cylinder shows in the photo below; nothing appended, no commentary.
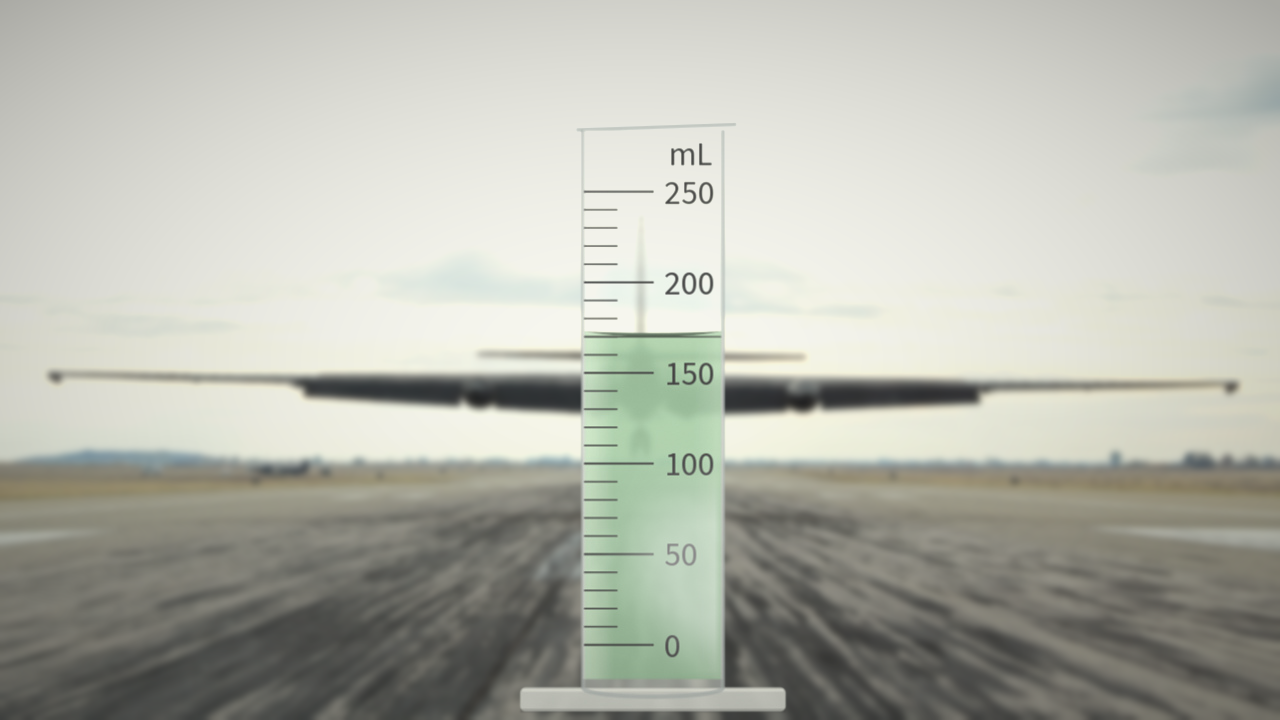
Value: 170 mL
